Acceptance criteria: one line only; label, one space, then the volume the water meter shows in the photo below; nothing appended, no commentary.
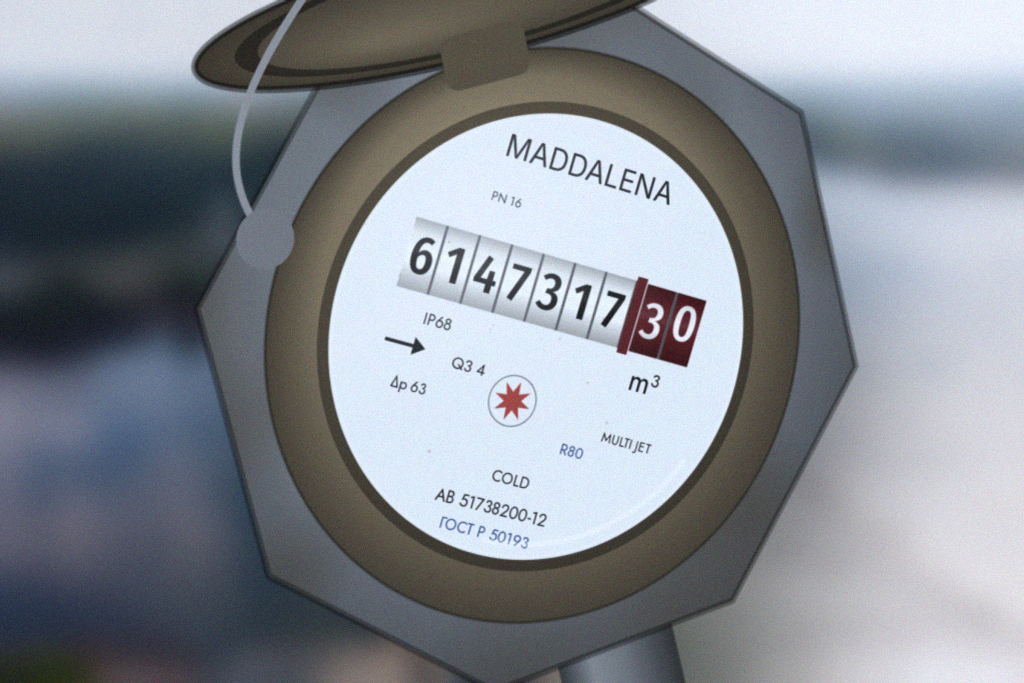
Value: 6147317.30 m³
